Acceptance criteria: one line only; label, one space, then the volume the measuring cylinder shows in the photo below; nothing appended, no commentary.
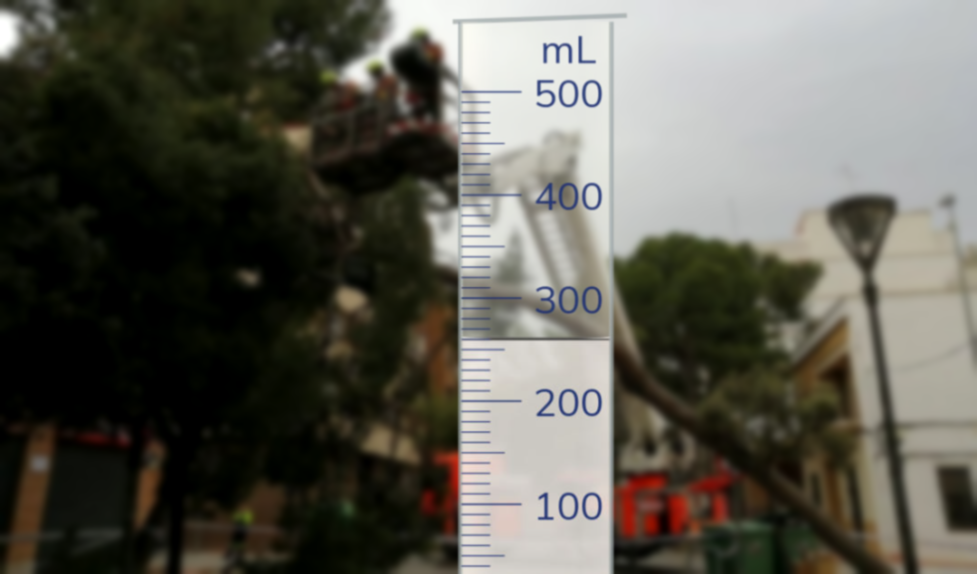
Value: 260 mL
